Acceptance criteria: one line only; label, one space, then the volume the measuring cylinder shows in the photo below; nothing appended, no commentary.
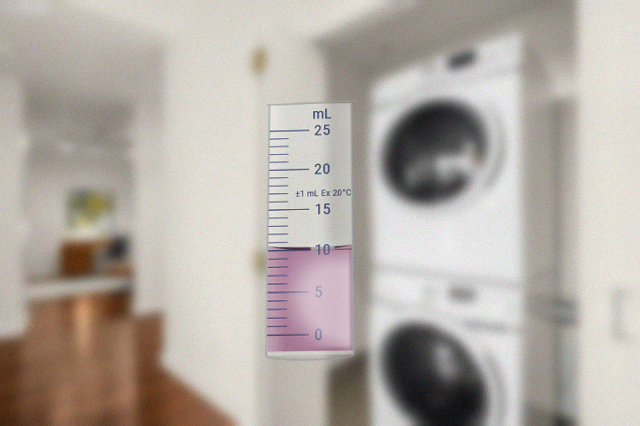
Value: 10 mL
